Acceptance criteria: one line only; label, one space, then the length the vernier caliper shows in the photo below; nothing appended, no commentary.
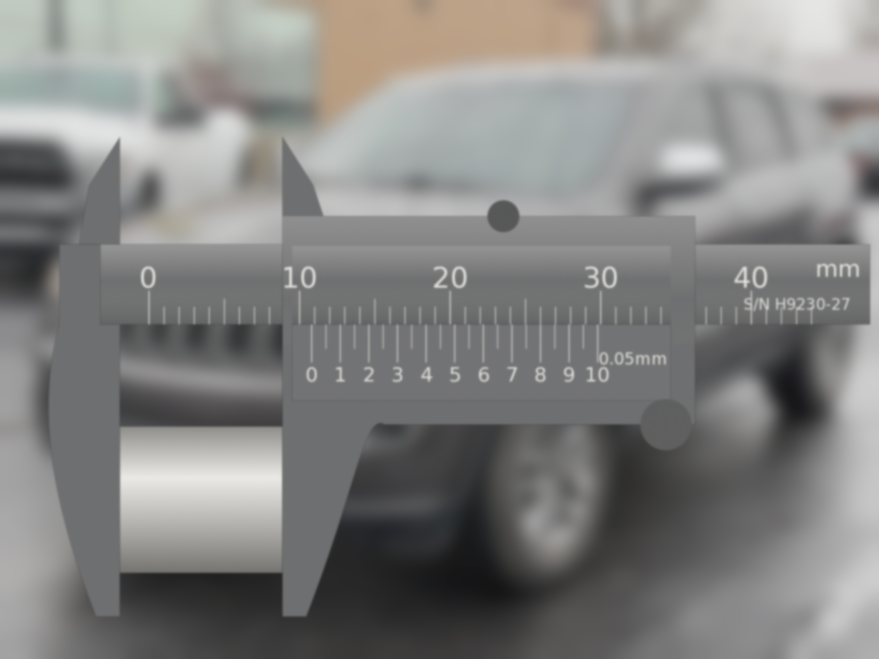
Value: 10.8 mm
